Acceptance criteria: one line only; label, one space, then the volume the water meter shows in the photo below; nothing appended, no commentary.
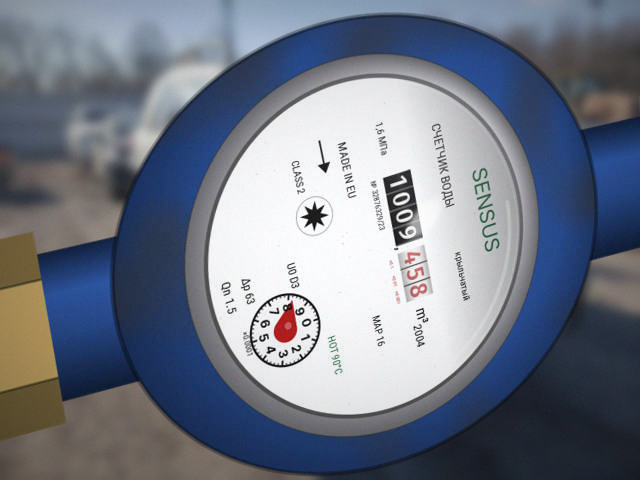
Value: 1009.4588 m³
